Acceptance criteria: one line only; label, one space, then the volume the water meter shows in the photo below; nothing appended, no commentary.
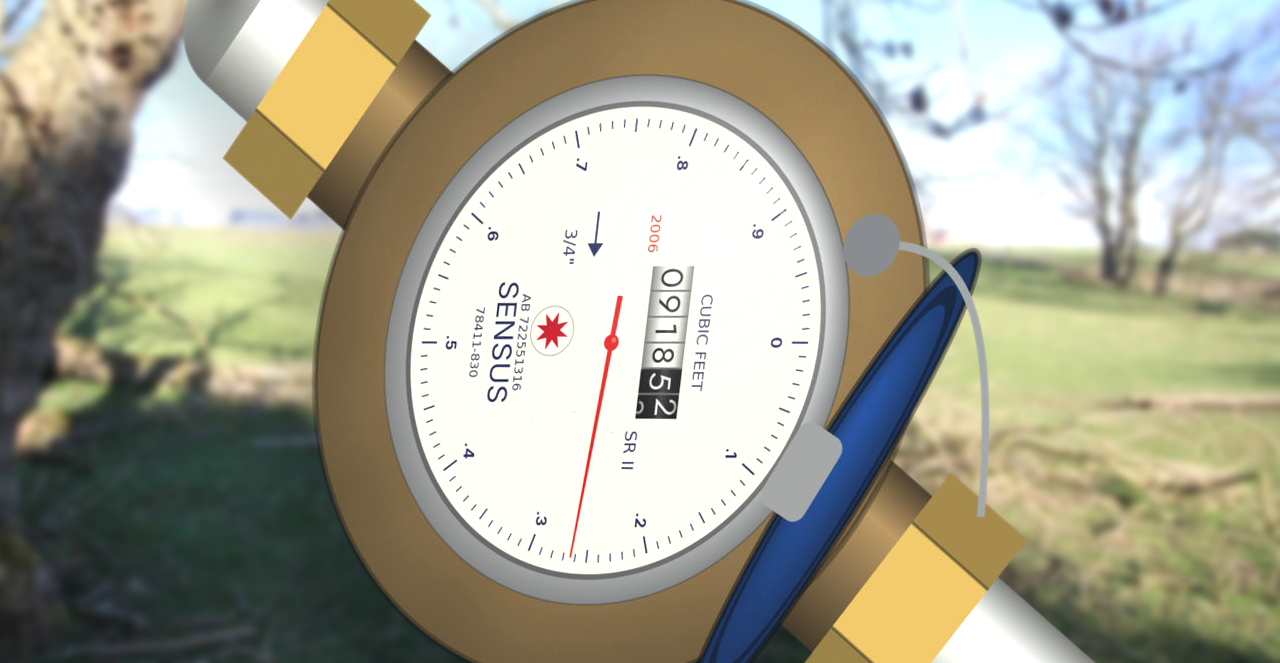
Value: 91852.26 ft³
